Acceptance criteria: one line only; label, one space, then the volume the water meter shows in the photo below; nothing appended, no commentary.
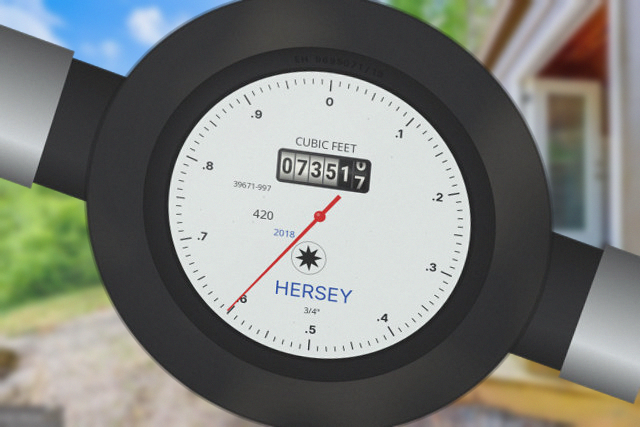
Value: 73516.60 ft³
